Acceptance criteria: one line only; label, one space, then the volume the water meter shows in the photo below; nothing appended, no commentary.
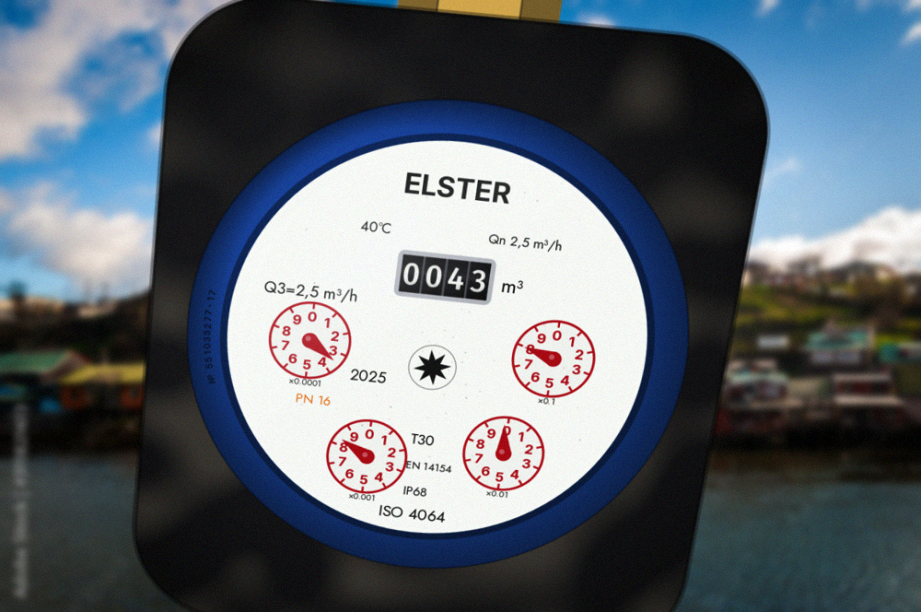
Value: 43.7983 m³
